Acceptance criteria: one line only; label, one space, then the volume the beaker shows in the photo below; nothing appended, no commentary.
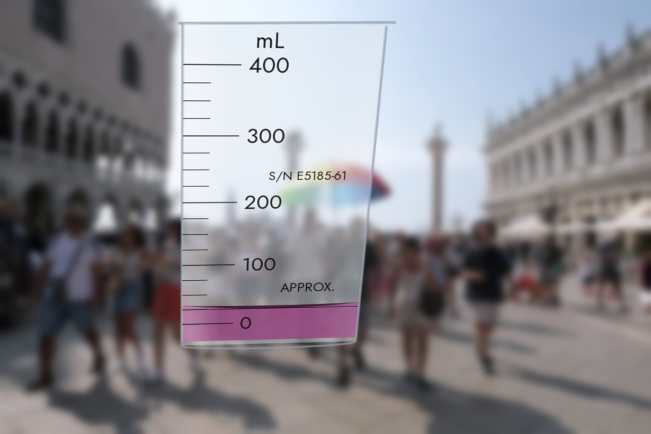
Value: 25 mL
